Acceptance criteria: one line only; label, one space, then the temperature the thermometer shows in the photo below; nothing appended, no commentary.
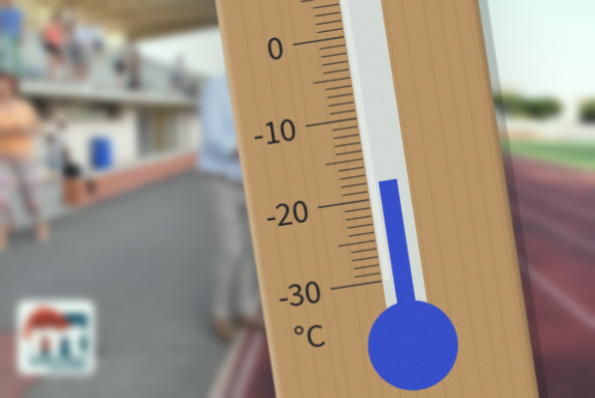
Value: -18 °C
